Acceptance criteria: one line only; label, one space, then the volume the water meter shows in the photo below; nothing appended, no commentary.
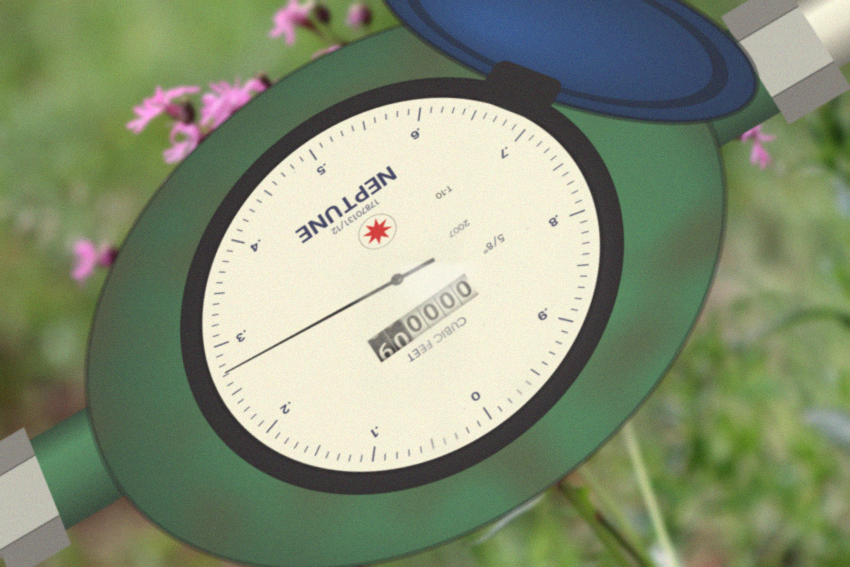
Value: 9.27 ft³
